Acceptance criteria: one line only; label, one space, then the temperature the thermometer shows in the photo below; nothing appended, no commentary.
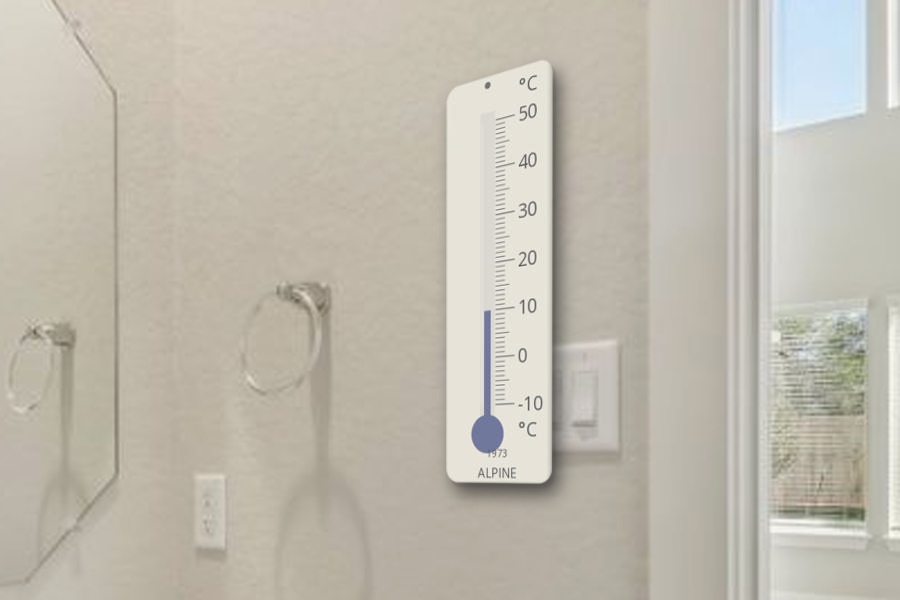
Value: 10 °C
